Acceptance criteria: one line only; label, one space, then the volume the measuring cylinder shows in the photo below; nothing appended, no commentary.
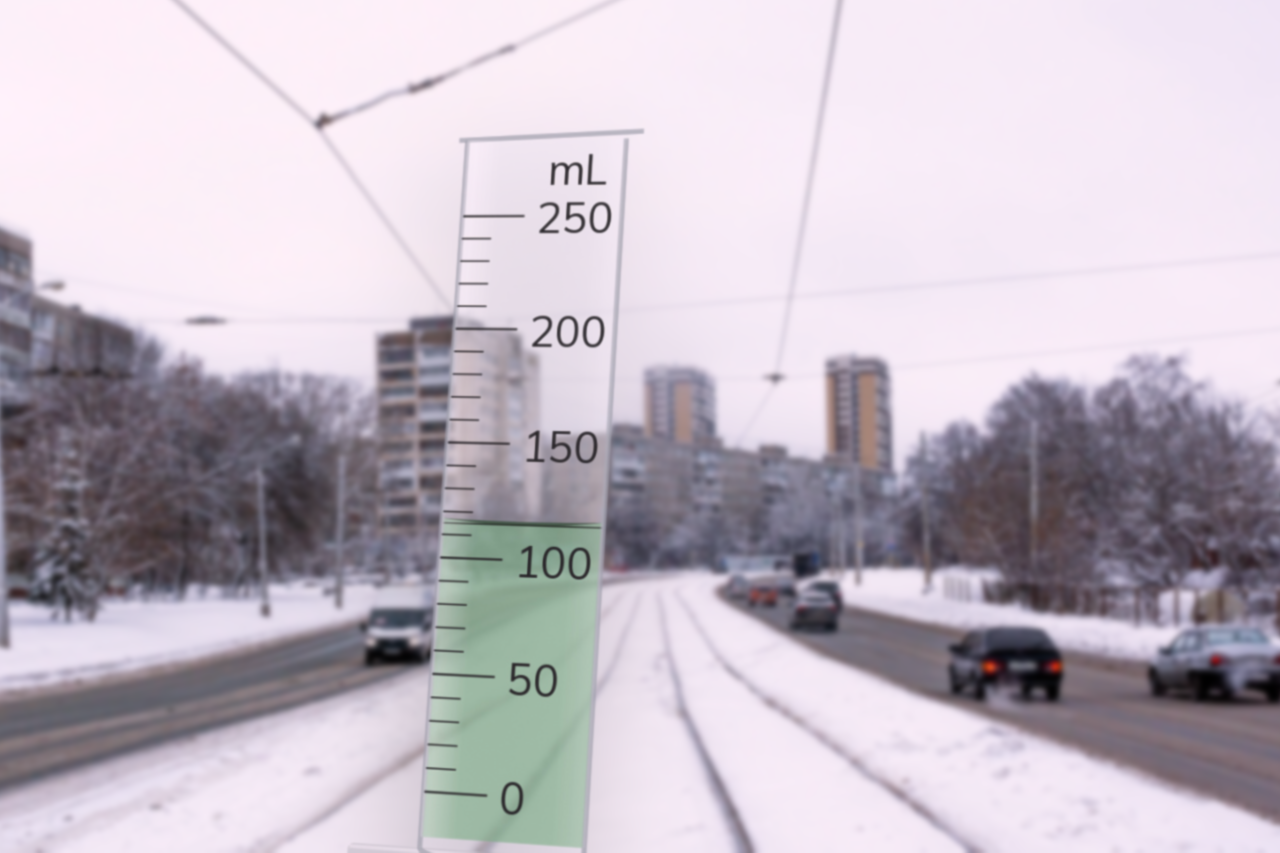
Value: 115 mL
